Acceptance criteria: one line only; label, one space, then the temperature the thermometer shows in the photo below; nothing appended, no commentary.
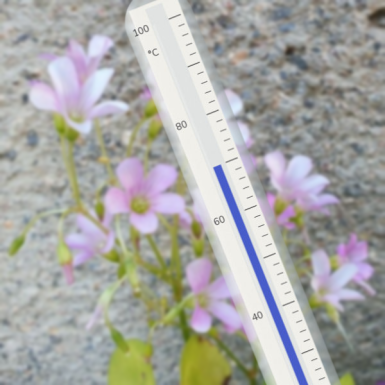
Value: 70 °C
